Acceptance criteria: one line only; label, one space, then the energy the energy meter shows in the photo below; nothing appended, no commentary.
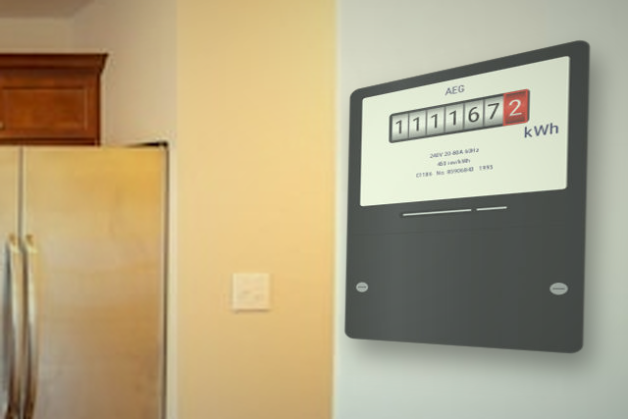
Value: 111167.2 kWh
